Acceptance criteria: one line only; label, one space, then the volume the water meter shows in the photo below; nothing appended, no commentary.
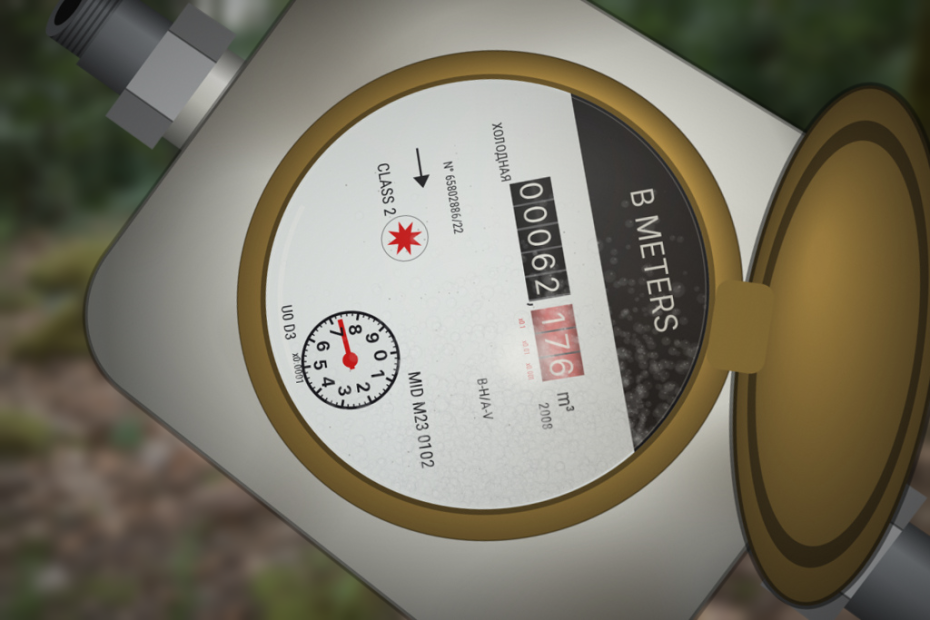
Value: 62.1767 m³
